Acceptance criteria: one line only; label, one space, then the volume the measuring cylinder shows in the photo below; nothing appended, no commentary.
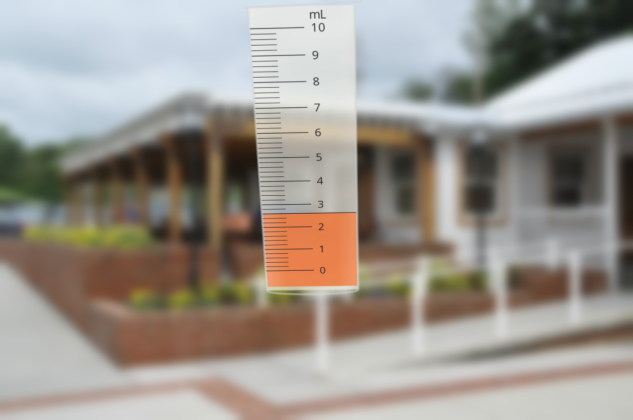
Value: 2.6 mL
